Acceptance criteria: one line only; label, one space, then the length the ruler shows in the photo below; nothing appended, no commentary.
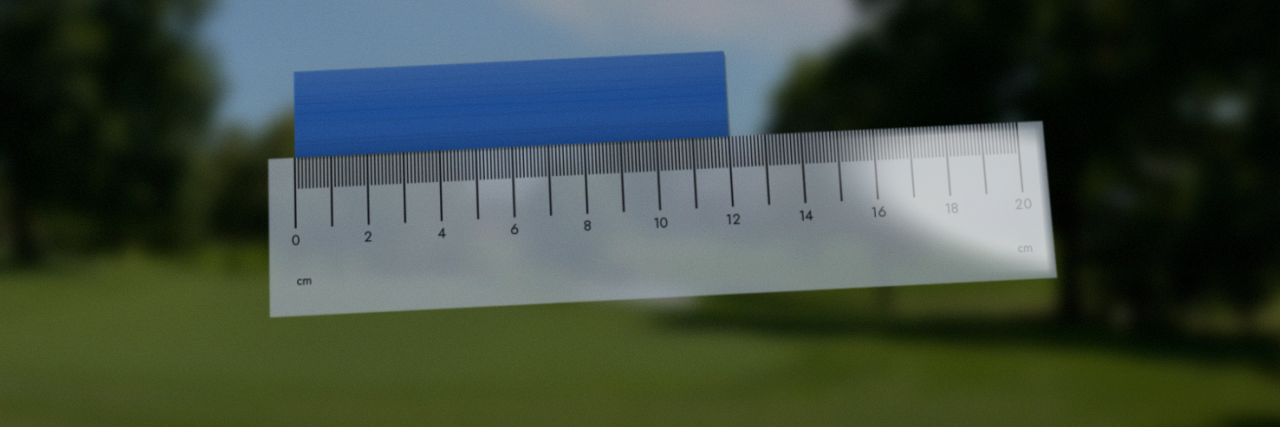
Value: 12 cm
